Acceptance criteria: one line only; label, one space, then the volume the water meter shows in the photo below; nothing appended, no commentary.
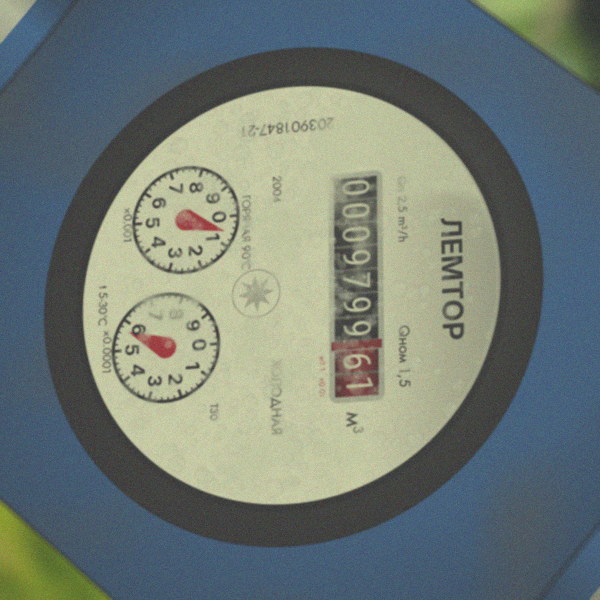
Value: 9799.6105 m³
